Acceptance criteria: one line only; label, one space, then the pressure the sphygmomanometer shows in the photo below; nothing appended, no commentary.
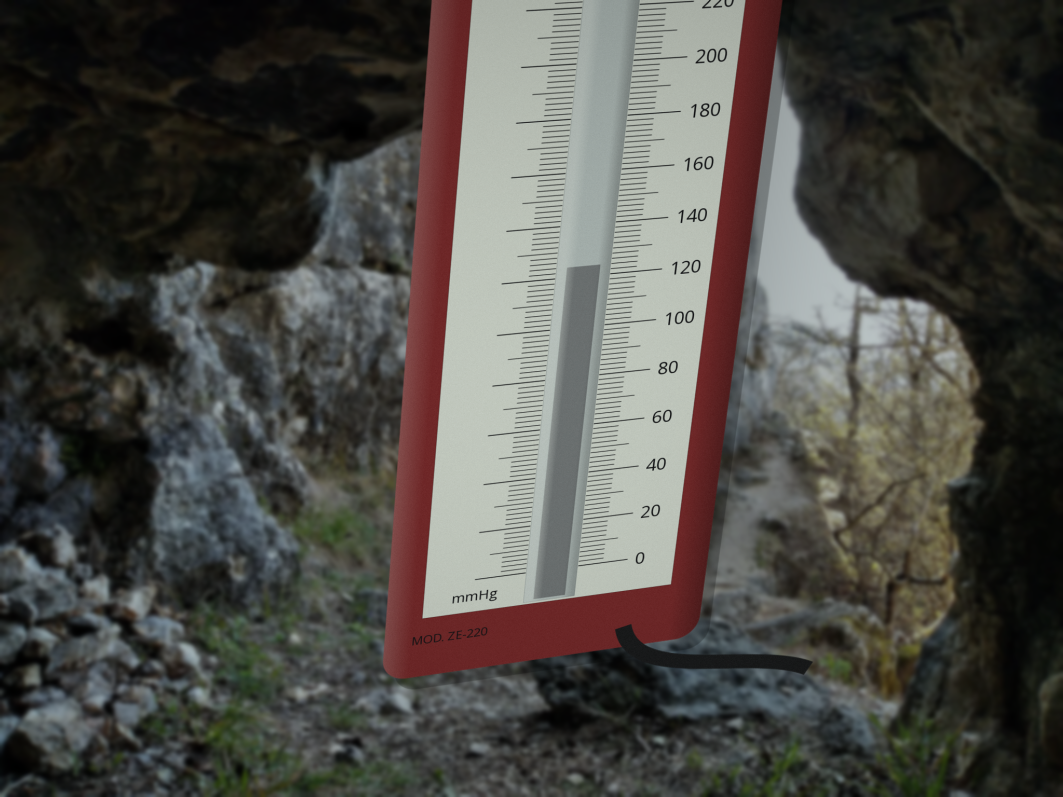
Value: 124 mmHg
